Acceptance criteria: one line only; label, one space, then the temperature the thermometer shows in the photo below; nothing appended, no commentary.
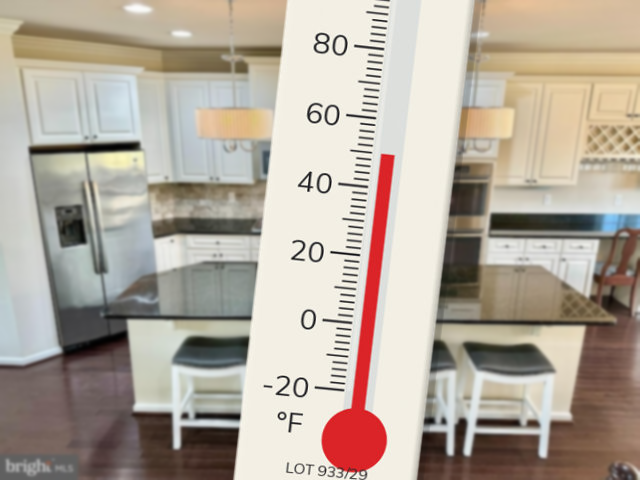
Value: 50 °F
